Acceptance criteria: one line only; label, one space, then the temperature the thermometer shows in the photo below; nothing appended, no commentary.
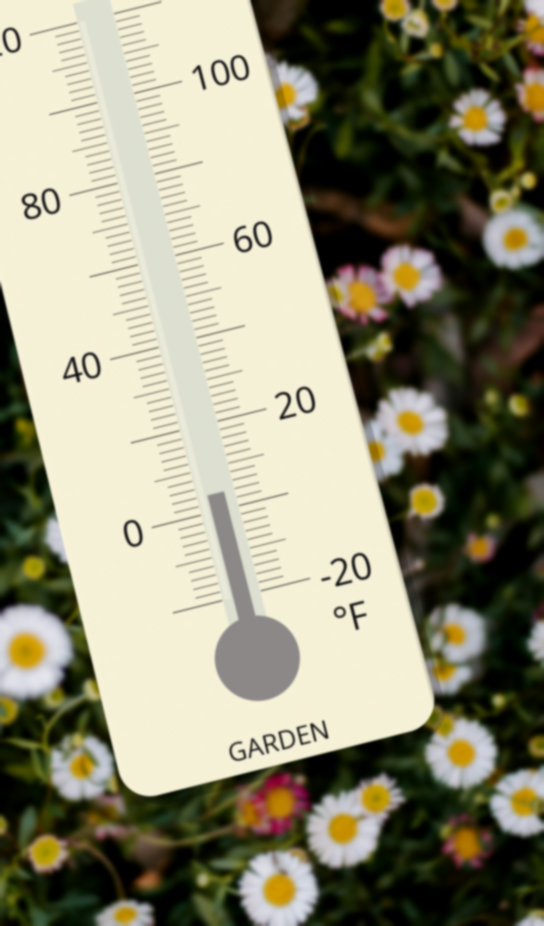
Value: 4 °F
